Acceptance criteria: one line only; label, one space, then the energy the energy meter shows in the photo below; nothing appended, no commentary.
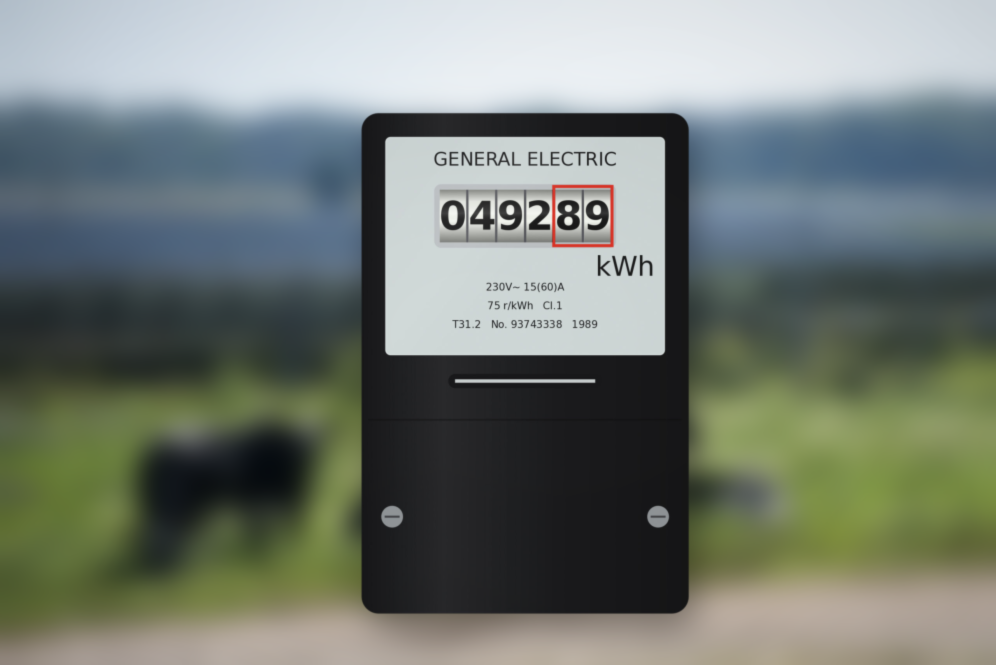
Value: 492.89 kWh
